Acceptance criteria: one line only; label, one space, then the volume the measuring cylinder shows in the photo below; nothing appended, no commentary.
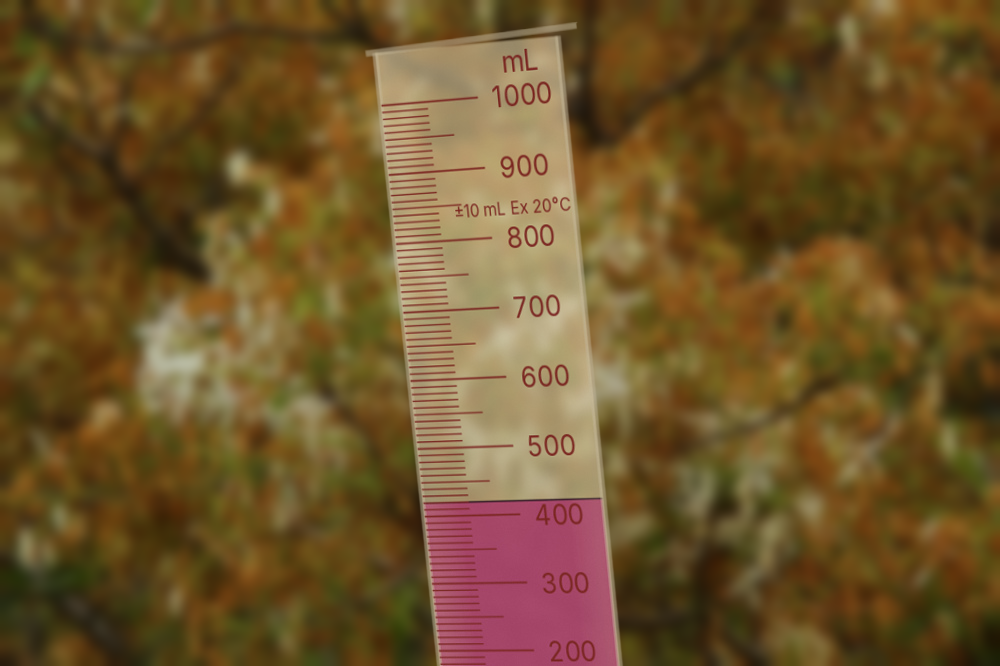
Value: 420 mL
